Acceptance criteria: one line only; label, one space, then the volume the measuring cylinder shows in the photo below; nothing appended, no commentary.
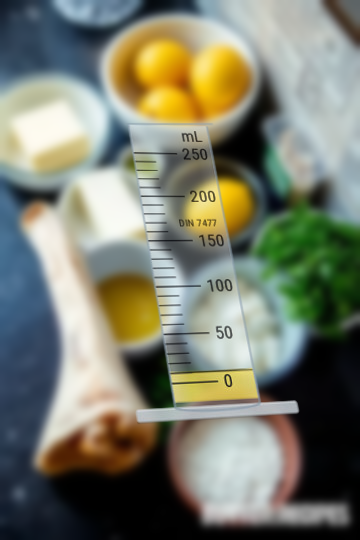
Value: 10 mL
